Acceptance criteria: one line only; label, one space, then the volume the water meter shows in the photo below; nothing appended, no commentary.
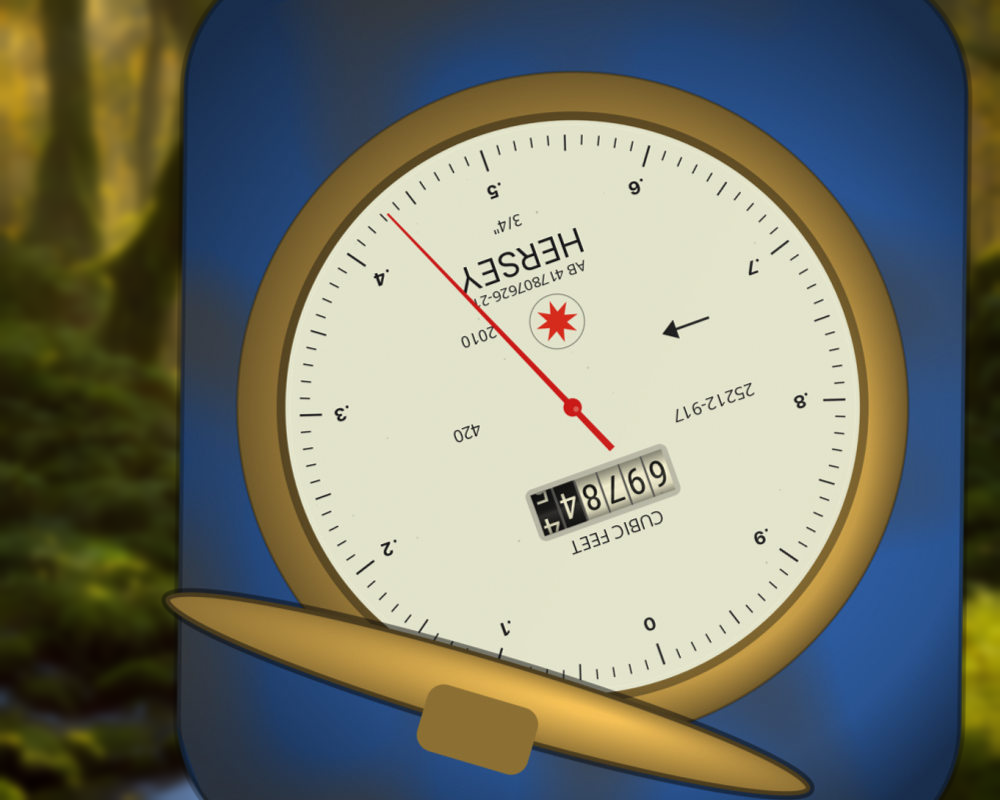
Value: 697844.43 ft³
